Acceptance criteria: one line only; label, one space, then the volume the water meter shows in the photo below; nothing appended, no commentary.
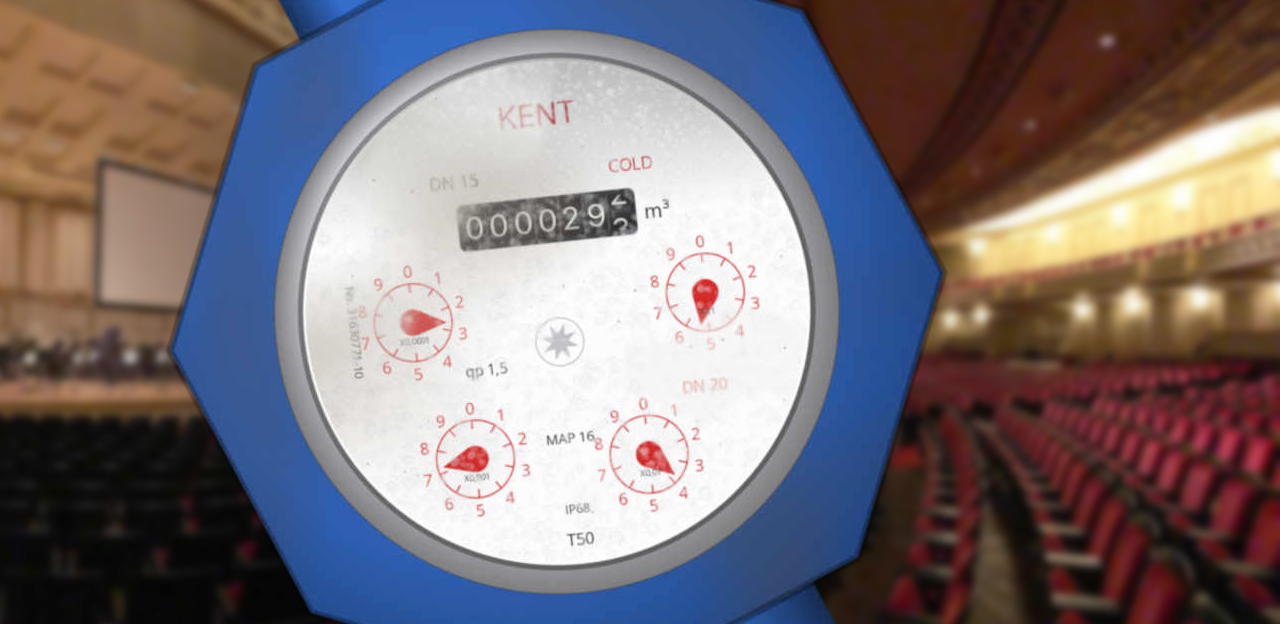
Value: 292.5372 m³
